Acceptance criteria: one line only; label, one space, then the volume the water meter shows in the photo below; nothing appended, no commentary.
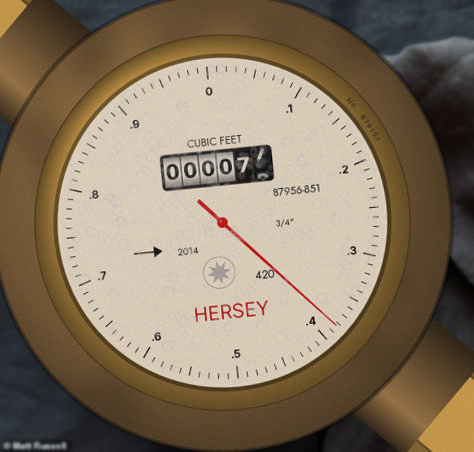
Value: 77.38 ft³
